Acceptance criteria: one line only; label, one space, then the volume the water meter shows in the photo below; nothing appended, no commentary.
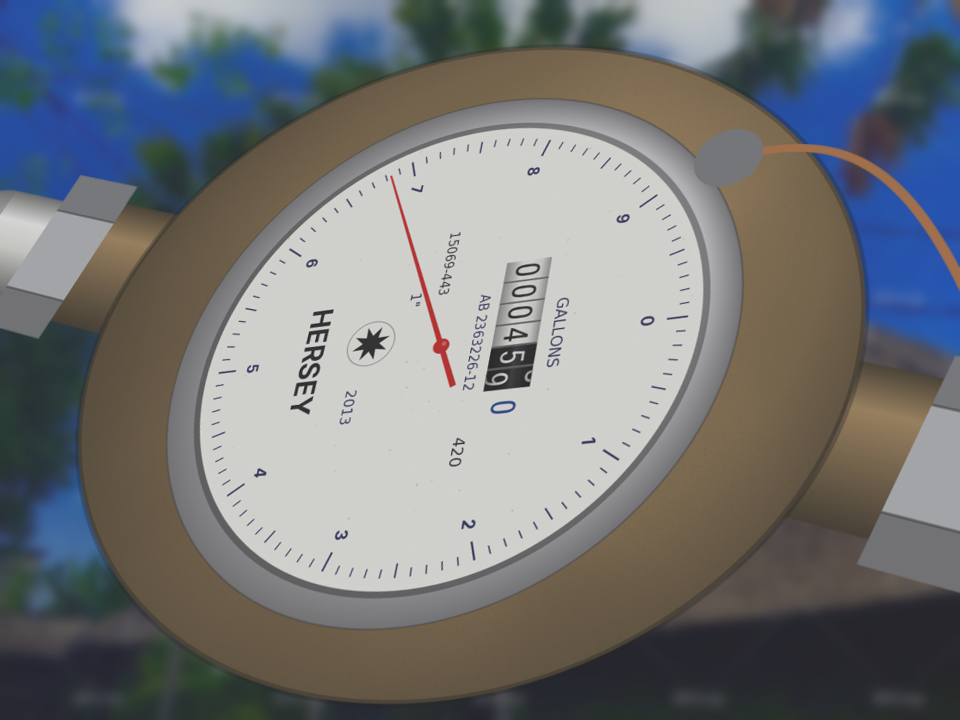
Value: 4586.8 gal
